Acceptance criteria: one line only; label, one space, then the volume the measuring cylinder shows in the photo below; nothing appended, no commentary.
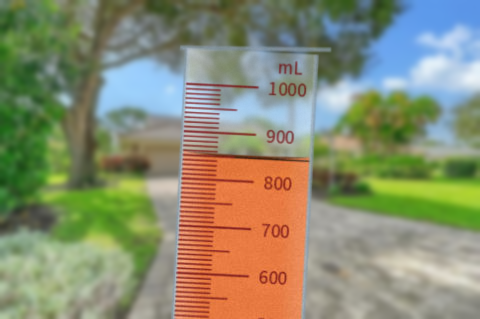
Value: 850 mL
